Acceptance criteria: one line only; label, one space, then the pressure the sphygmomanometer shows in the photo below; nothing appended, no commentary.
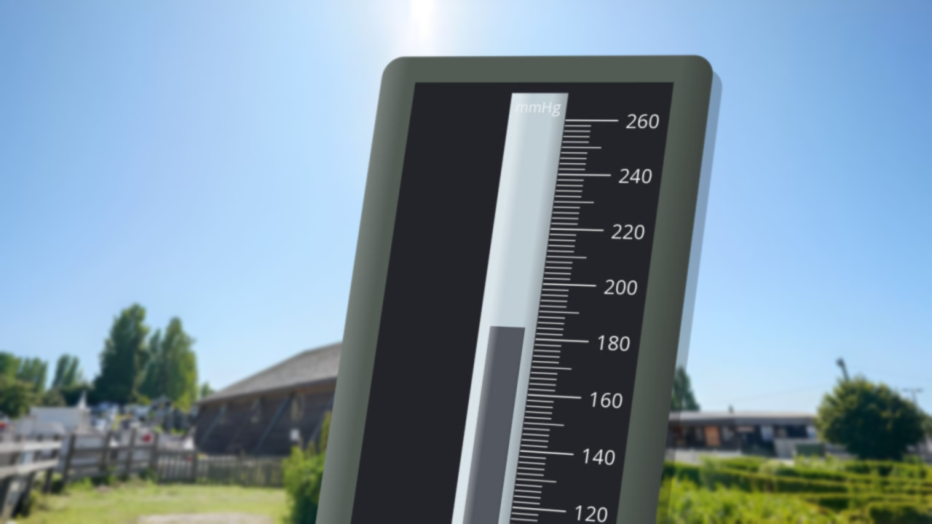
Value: 184 mmHg
